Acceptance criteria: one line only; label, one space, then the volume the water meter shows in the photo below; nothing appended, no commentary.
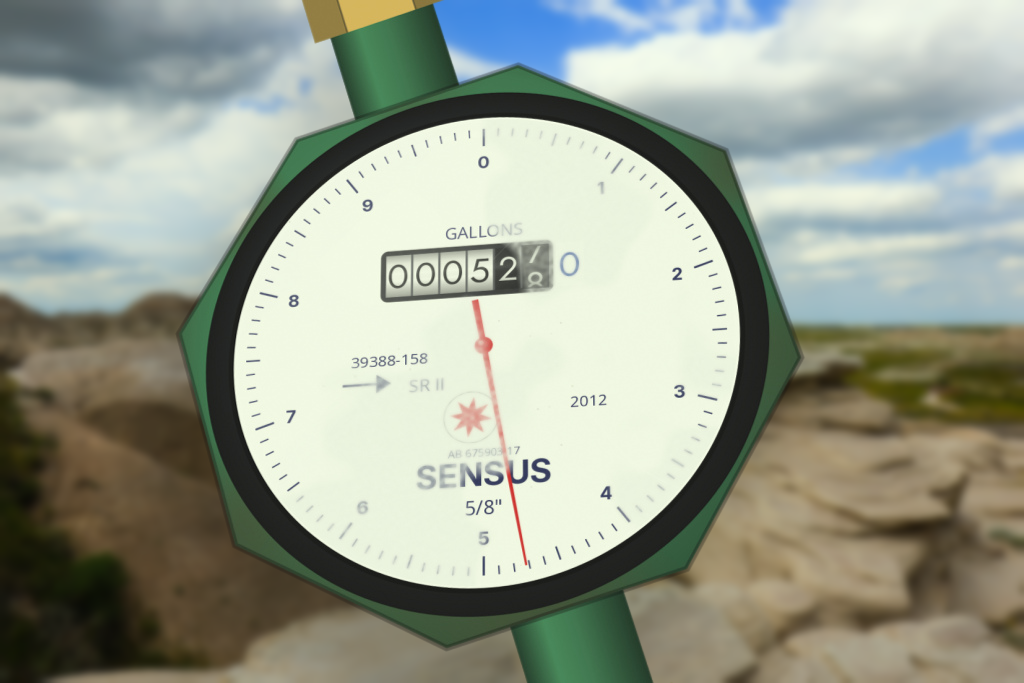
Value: 5274.7 gal
